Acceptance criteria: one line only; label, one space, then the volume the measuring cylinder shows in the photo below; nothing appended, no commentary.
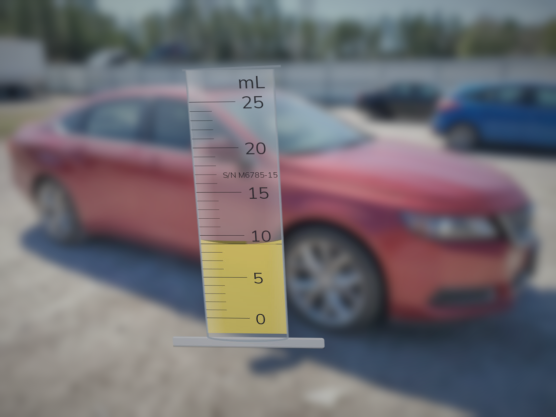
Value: 9 mL
